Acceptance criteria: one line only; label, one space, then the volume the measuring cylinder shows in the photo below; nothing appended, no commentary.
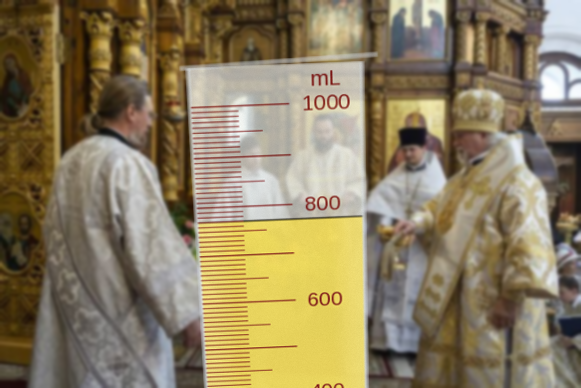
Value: 770 mL
